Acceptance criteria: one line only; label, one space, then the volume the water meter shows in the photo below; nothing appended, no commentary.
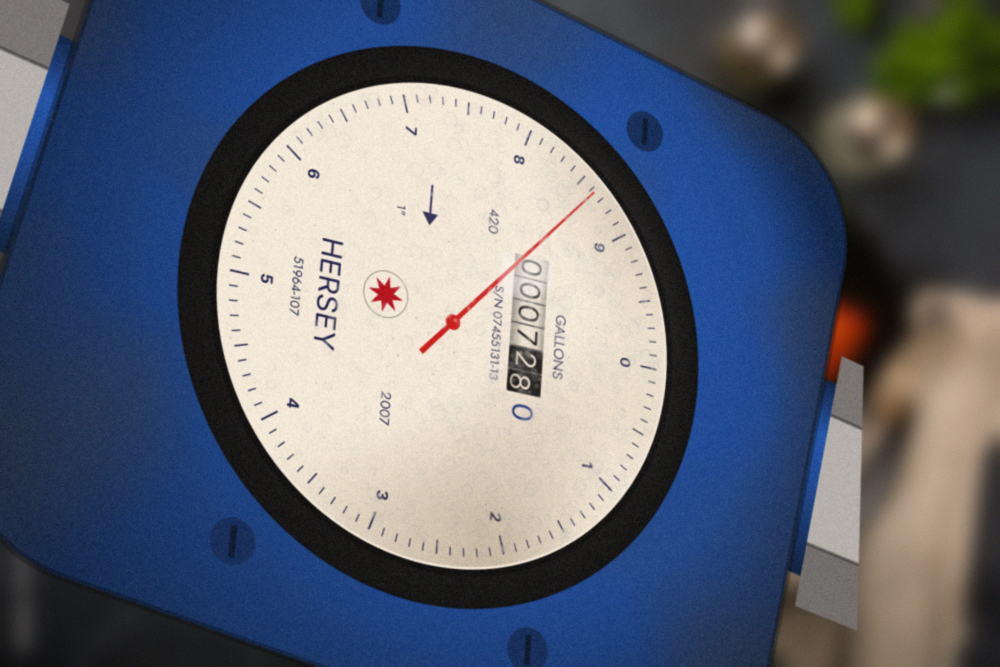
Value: 7278.6 gal
